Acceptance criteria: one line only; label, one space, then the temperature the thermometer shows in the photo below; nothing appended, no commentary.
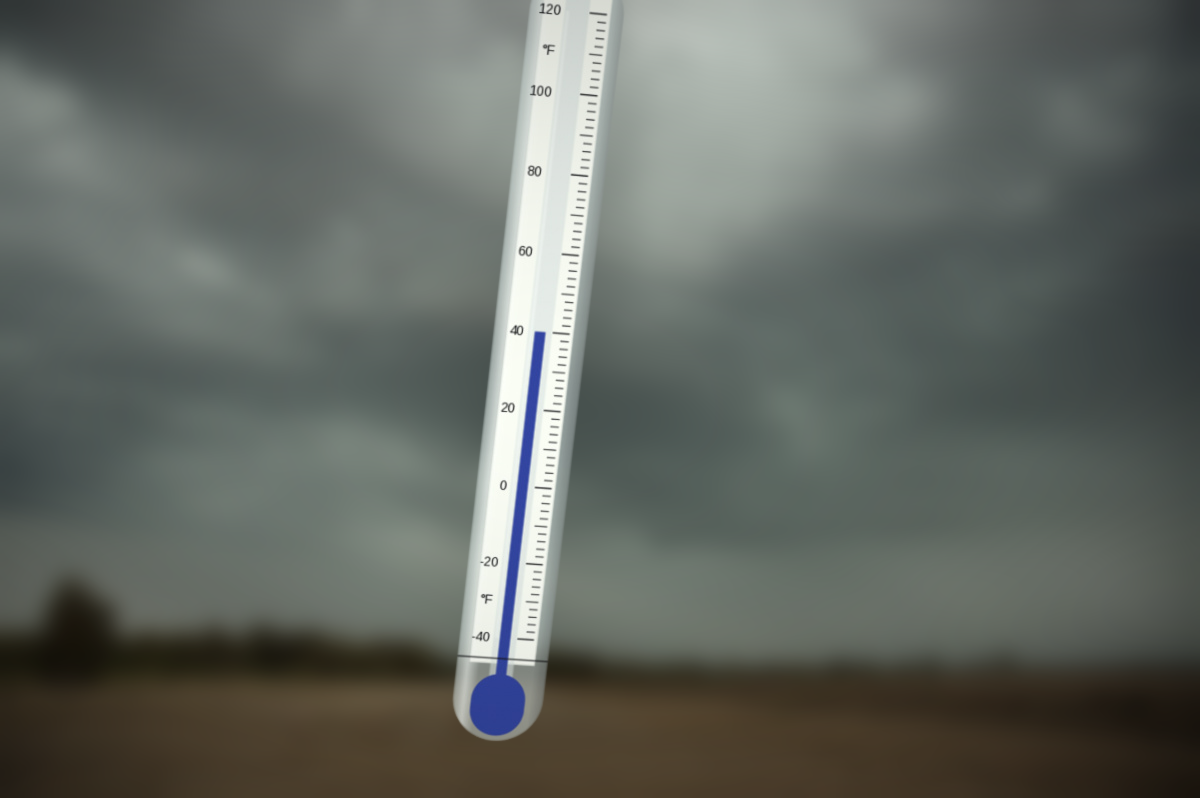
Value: 40 °F
